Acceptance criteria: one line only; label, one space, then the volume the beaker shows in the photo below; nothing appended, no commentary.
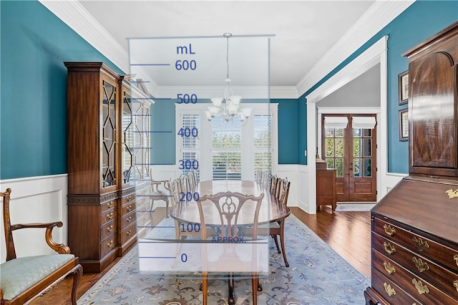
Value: 50 mL
